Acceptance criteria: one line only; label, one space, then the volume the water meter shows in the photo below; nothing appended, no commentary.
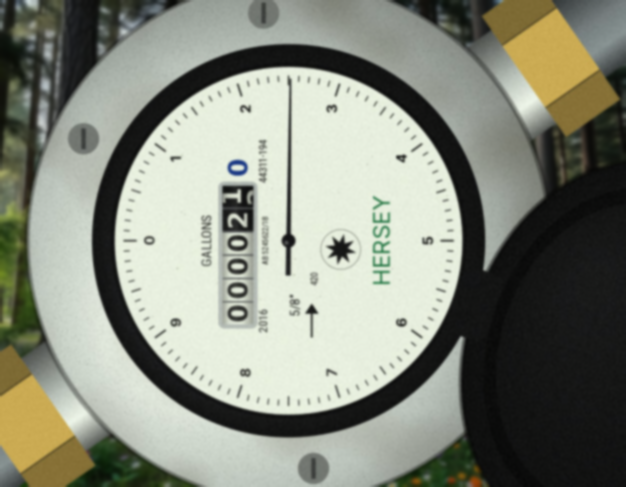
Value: 212.5 gal
